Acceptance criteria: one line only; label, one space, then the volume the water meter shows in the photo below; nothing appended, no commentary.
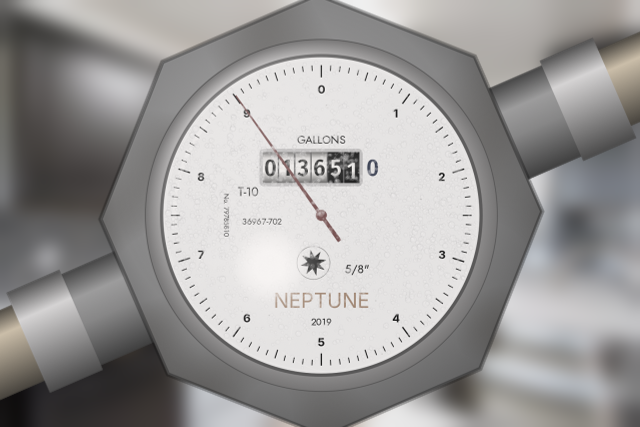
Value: 136509.0 gal
